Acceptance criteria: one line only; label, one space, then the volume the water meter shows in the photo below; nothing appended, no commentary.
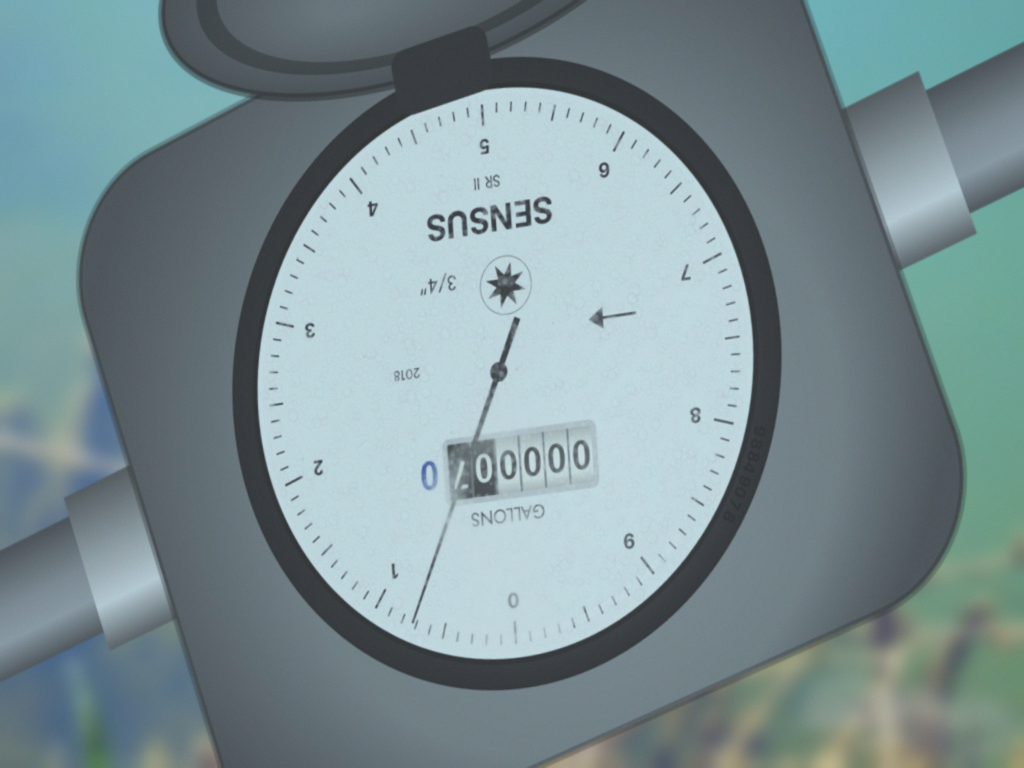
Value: 70.7 gal
